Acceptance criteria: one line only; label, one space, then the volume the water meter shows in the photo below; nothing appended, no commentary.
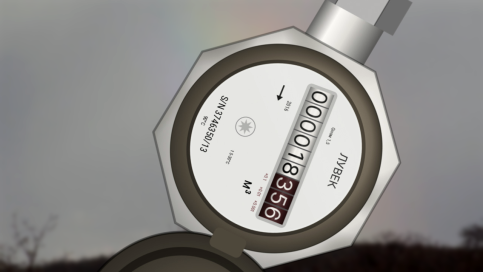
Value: 18.356 m³
